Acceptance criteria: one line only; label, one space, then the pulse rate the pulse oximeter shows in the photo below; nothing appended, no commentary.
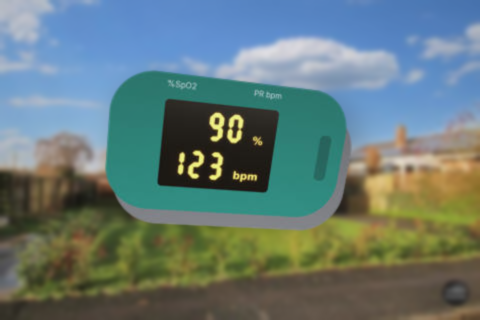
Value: 123 bpm
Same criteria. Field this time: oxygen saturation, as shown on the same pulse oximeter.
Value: 90 %
